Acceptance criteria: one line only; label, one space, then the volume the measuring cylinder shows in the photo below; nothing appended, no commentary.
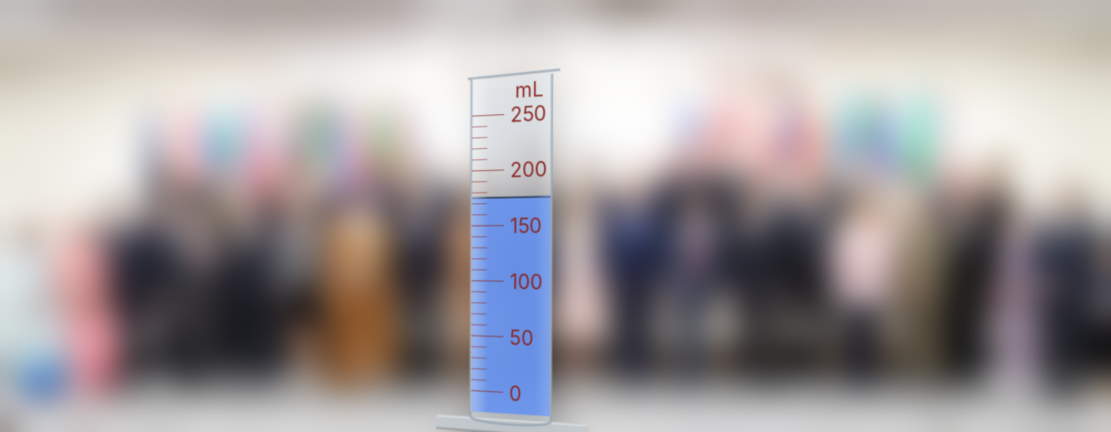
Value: 175 mL
